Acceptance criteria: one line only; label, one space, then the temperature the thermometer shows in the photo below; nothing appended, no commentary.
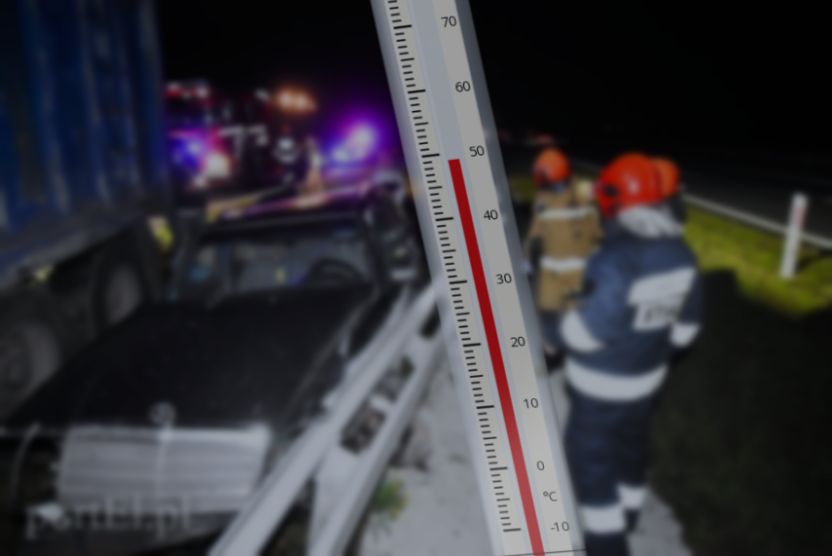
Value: 49 °C
